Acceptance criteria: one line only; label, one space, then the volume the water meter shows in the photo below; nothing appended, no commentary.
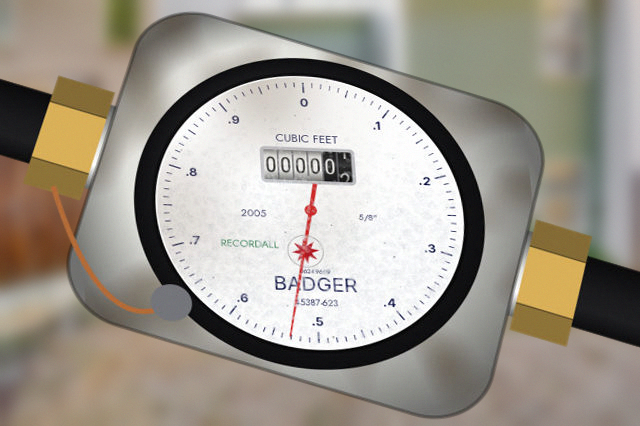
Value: 1.53 ft³
